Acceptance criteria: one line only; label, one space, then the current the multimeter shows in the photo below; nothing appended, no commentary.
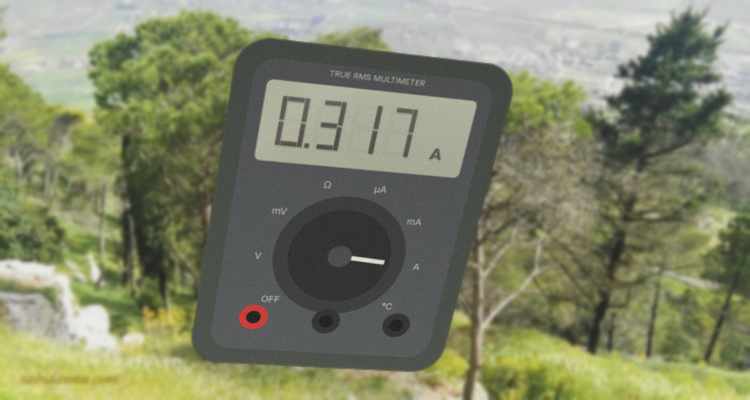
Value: 0.317 A
